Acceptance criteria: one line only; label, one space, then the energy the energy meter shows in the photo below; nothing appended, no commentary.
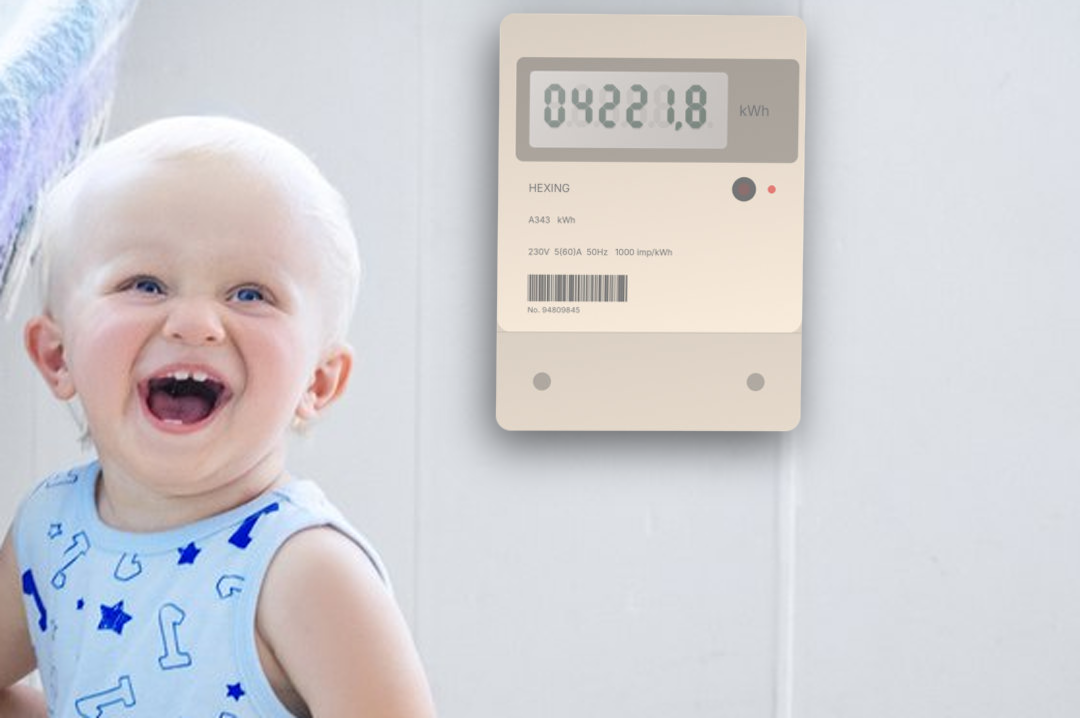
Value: 4221.8 kWh
